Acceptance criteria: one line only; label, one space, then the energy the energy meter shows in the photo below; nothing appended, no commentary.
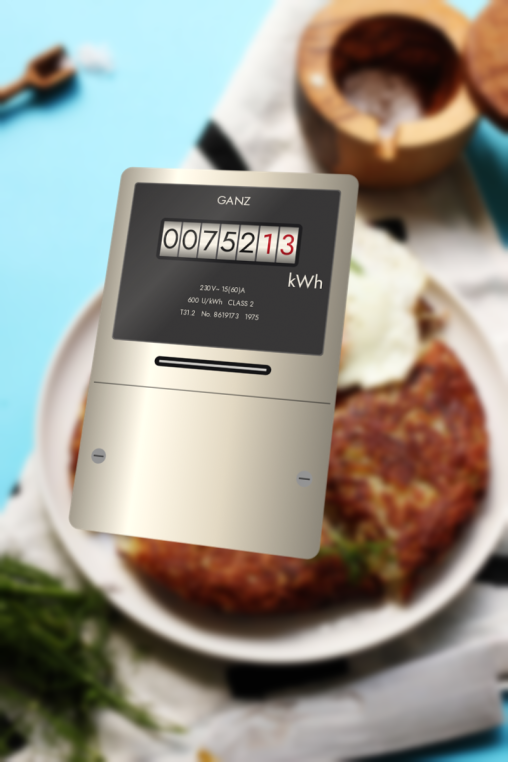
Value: 752.13 kWh
